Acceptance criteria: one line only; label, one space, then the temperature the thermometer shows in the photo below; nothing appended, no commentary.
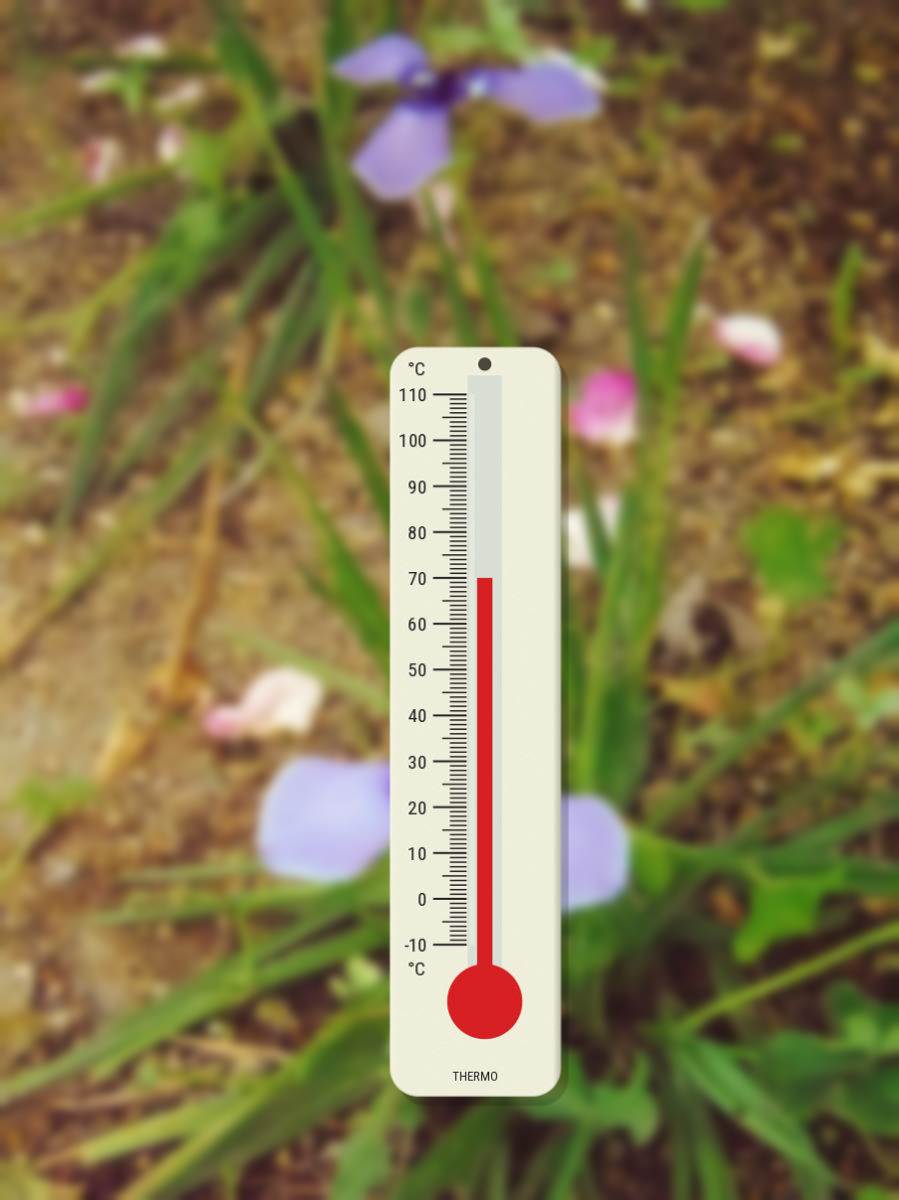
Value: 70 °C
